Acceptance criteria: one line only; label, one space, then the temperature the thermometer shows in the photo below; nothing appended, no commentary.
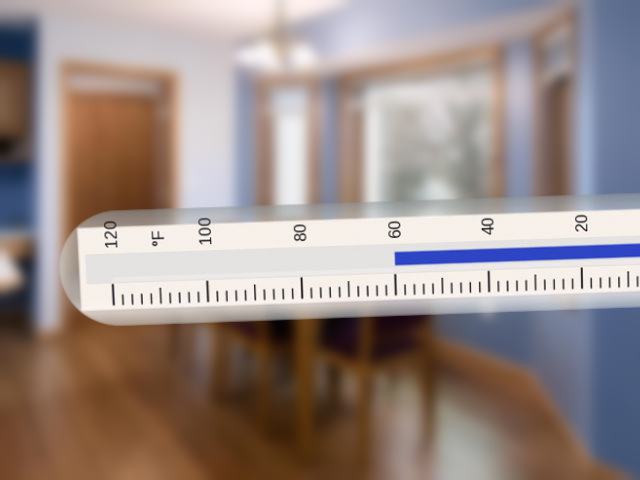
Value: 60 °F
